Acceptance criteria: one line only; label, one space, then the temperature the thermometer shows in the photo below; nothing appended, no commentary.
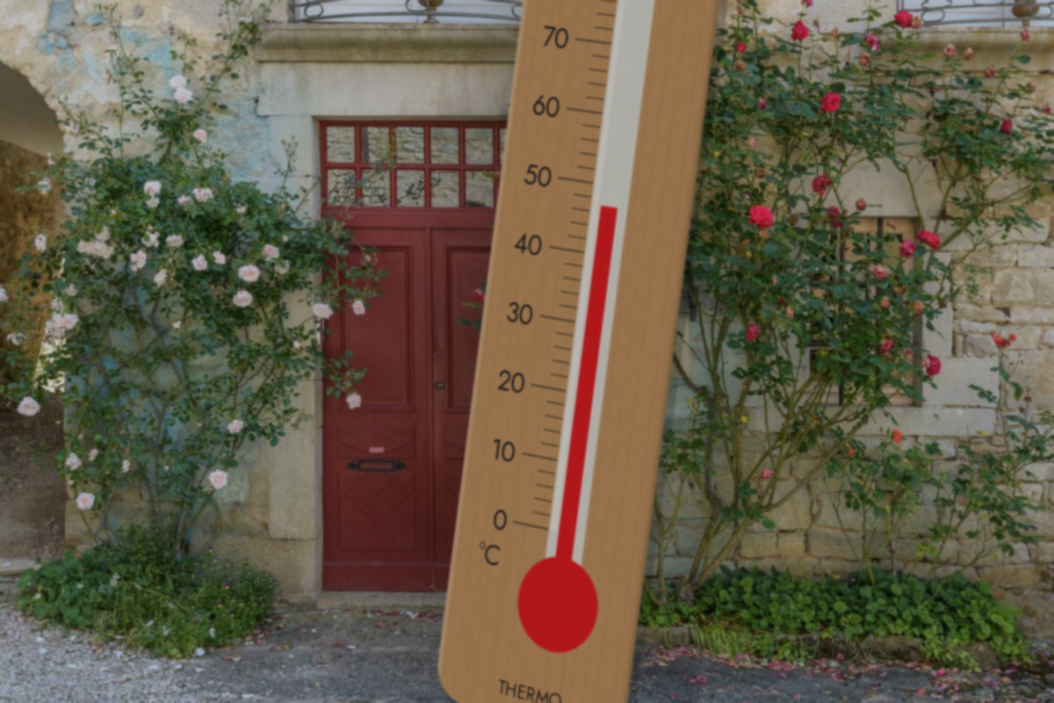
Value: 47 °C
